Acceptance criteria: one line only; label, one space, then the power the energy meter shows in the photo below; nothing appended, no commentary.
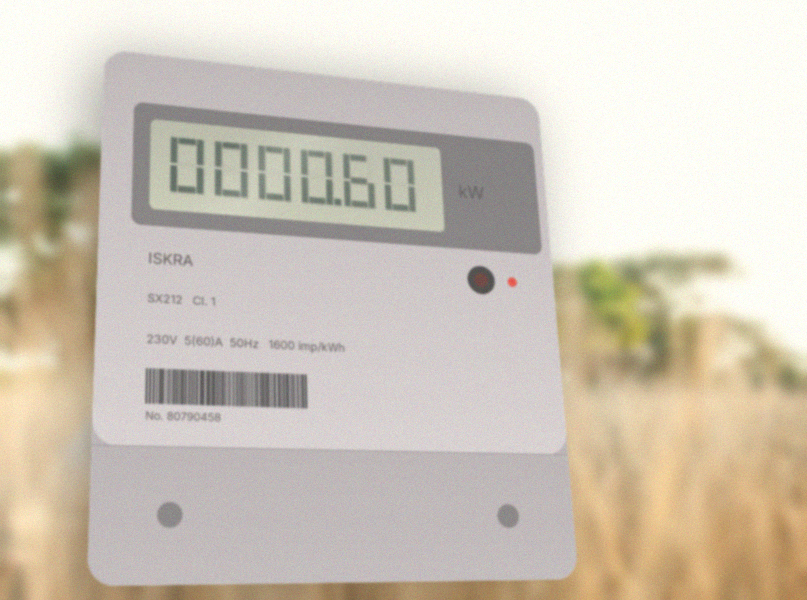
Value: 0.60 kW
